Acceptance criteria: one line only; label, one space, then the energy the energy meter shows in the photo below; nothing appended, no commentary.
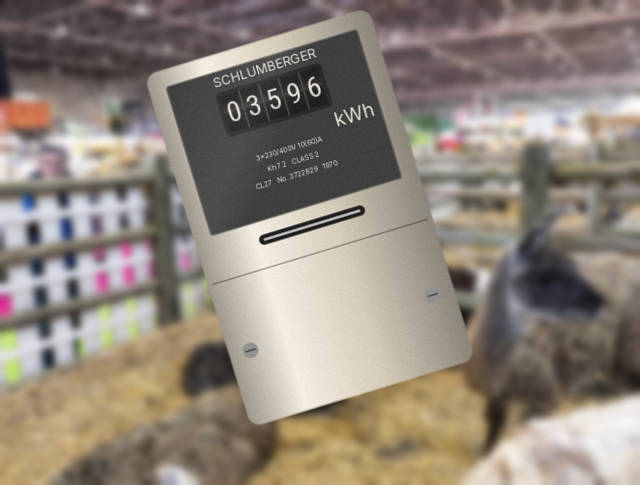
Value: 3596 kWh
